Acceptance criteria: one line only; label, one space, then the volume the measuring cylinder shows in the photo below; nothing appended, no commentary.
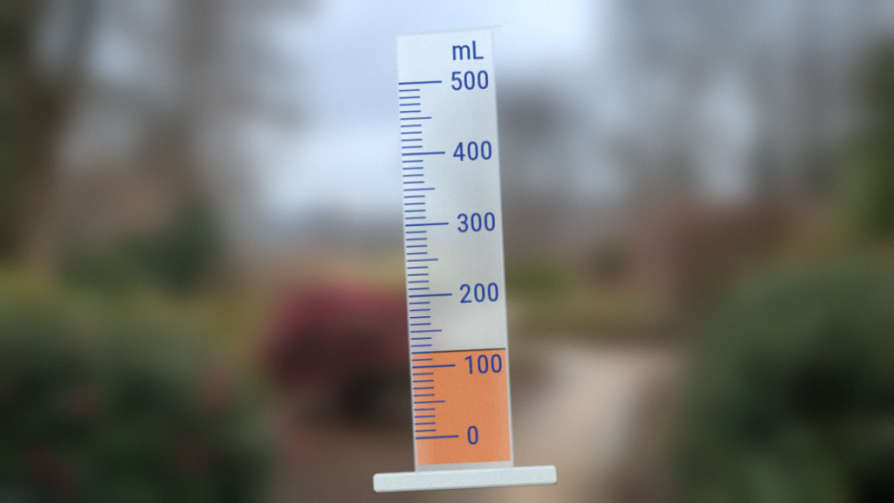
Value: 120 mL
